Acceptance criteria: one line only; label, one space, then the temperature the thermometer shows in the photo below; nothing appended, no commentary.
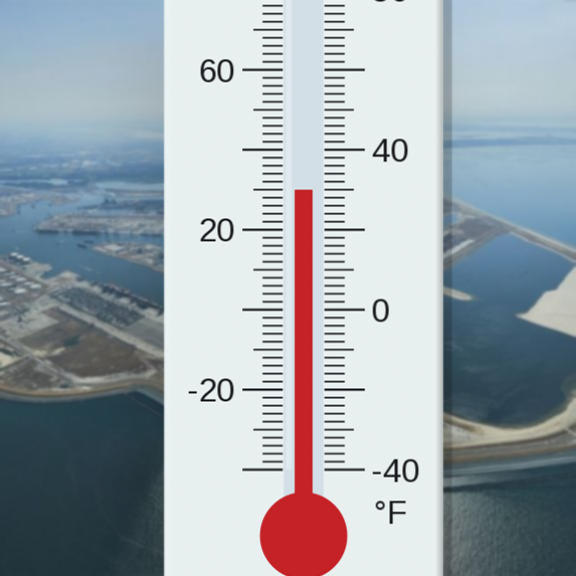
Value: 30 °F
